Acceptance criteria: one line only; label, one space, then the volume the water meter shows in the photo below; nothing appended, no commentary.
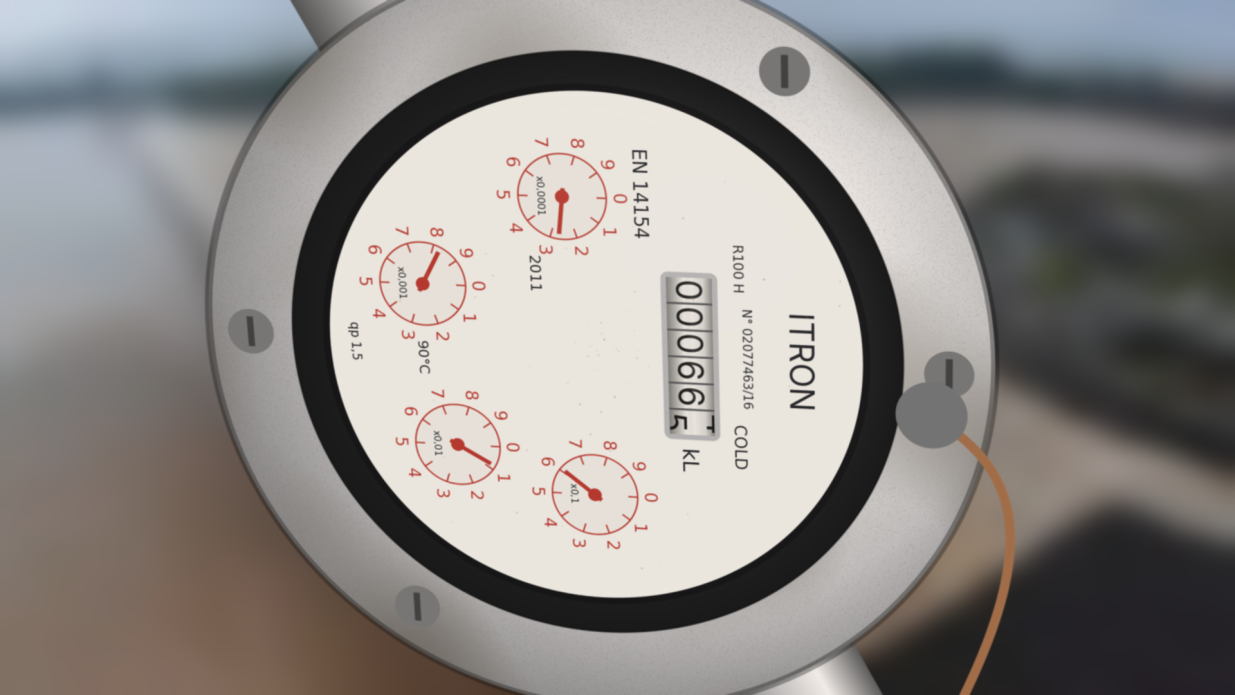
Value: 664.6082 kL
